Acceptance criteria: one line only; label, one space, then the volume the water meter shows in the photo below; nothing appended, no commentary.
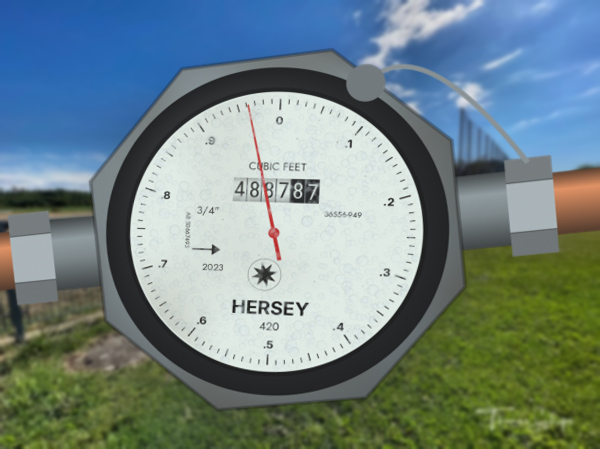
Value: 488786.96 ft³
